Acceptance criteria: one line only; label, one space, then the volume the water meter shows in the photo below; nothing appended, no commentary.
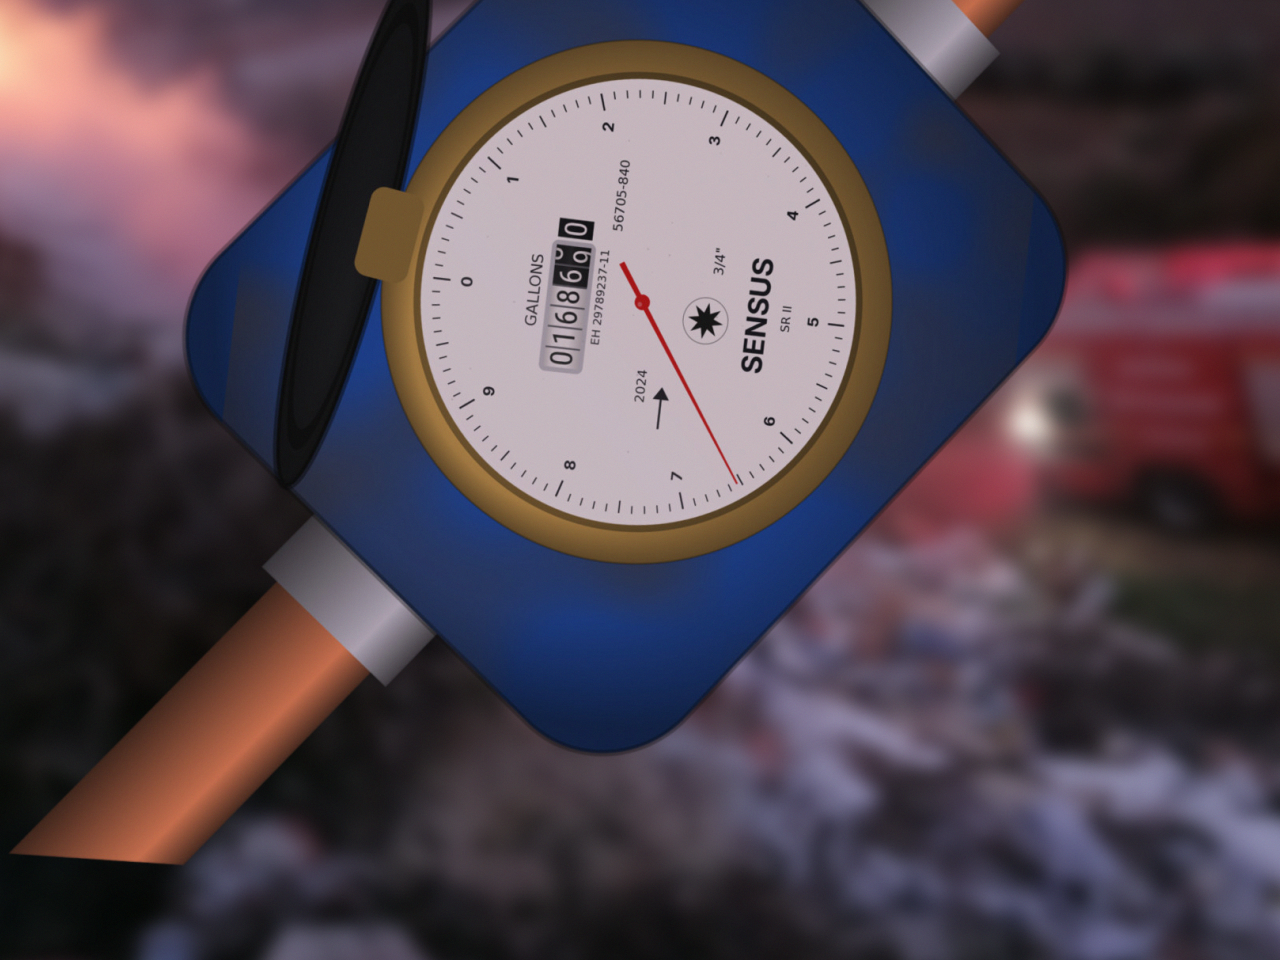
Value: 168686.5 gal
